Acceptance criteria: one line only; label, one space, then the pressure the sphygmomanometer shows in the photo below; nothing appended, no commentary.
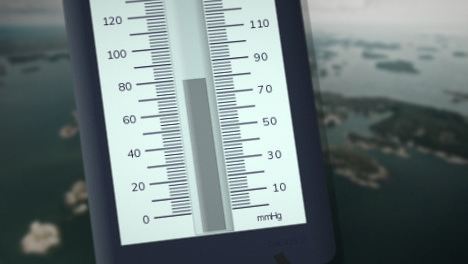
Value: 80 mmHg
